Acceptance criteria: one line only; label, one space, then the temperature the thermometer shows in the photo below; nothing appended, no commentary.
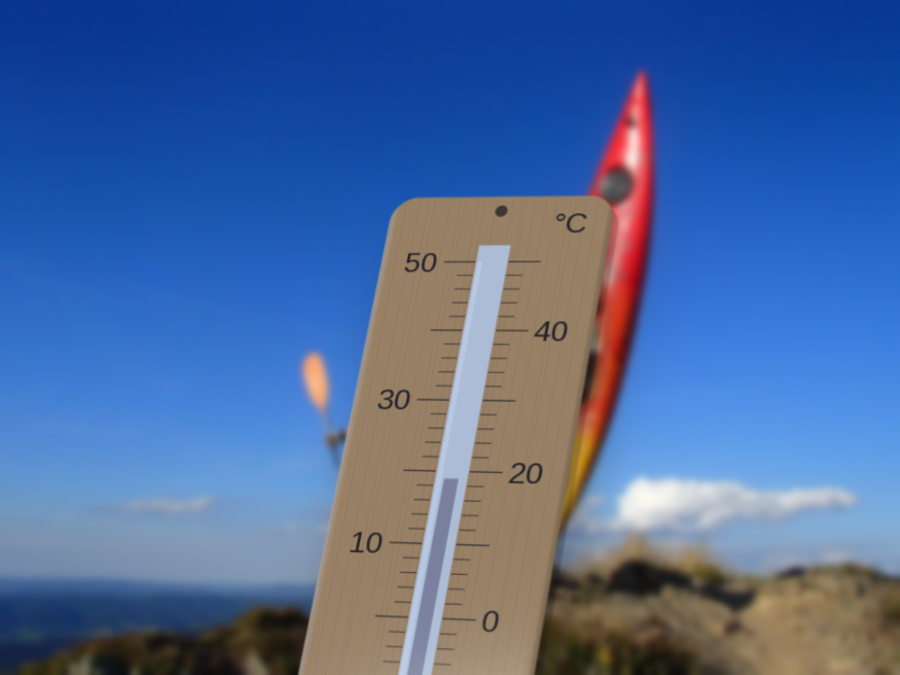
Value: 19 °C
